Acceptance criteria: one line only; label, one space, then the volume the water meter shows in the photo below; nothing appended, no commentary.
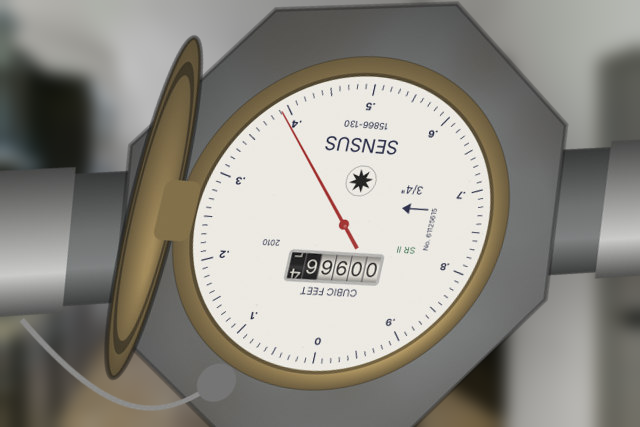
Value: 9664.39 ft³
